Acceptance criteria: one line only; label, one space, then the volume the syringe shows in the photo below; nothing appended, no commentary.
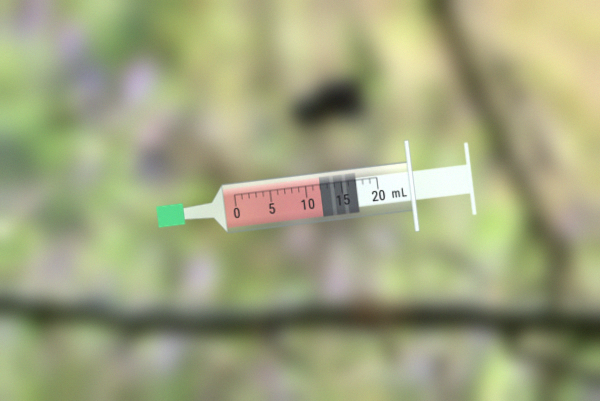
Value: 12 mL
